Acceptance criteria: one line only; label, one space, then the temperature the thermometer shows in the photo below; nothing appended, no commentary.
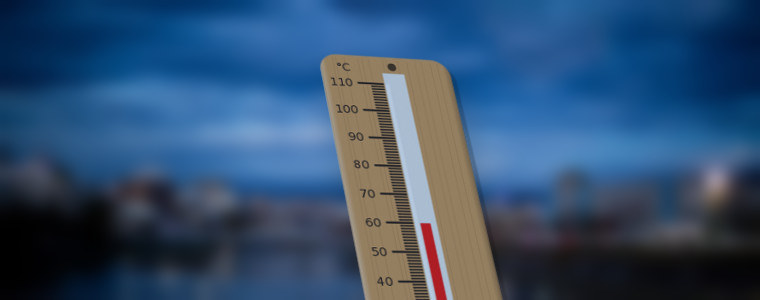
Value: 60 °C
